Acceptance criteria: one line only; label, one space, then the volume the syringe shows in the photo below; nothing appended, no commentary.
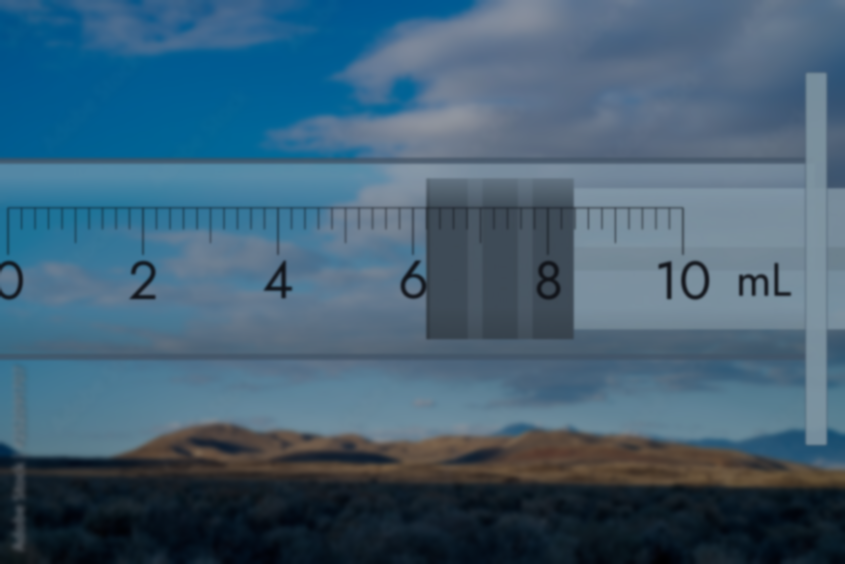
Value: 6.2 mL
